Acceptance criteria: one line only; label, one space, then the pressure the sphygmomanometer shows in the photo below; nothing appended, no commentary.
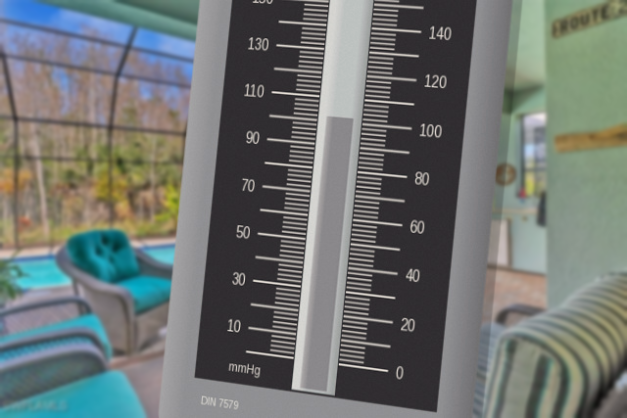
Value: 102 mmHg
